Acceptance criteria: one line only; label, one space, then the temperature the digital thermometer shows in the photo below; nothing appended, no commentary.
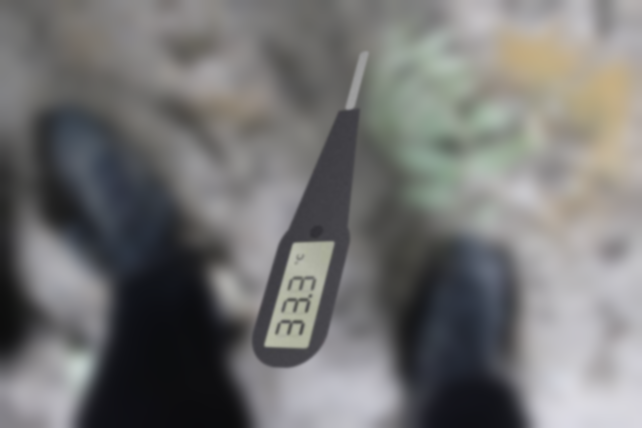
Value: 33.3 °C
